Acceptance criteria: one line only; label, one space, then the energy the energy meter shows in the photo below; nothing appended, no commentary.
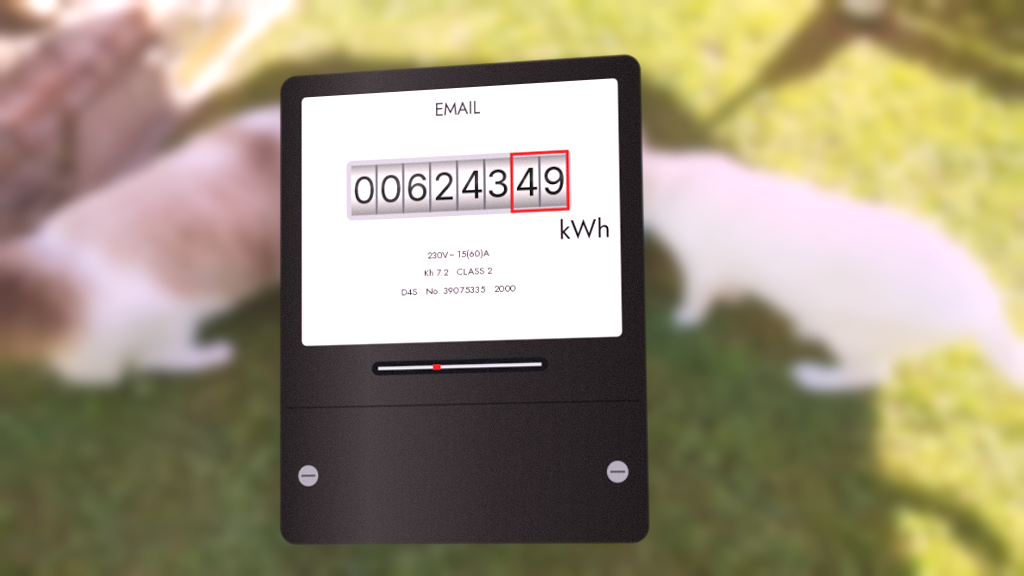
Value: 6243.49 kWh
